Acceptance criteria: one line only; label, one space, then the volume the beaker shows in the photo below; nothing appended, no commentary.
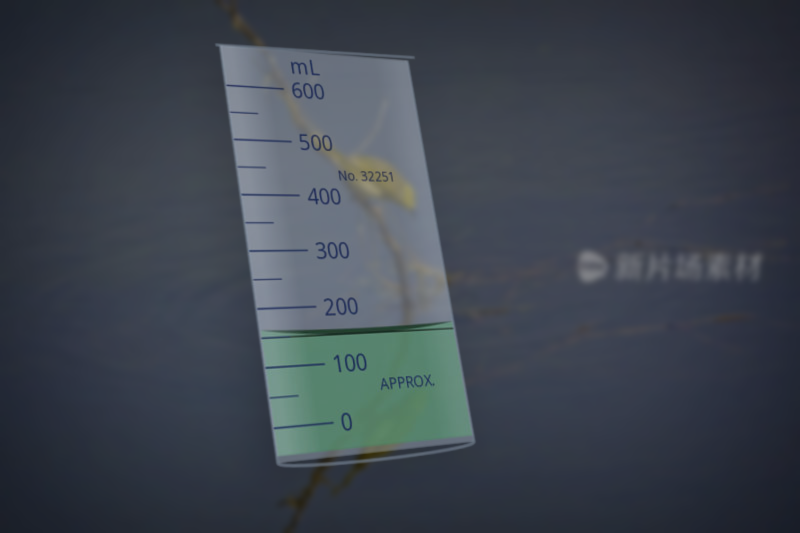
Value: 150 mL
